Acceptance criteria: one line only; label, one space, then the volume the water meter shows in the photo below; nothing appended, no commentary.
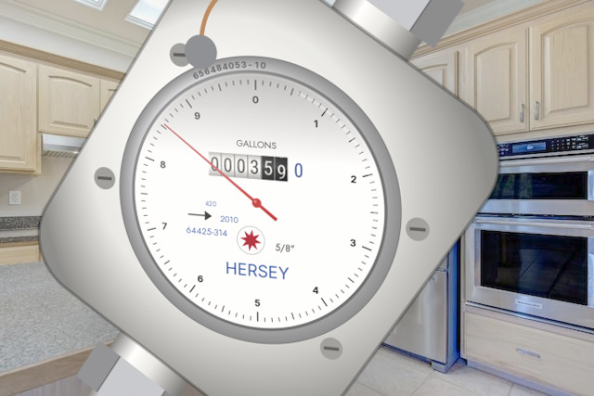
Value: 3588.5 gal
